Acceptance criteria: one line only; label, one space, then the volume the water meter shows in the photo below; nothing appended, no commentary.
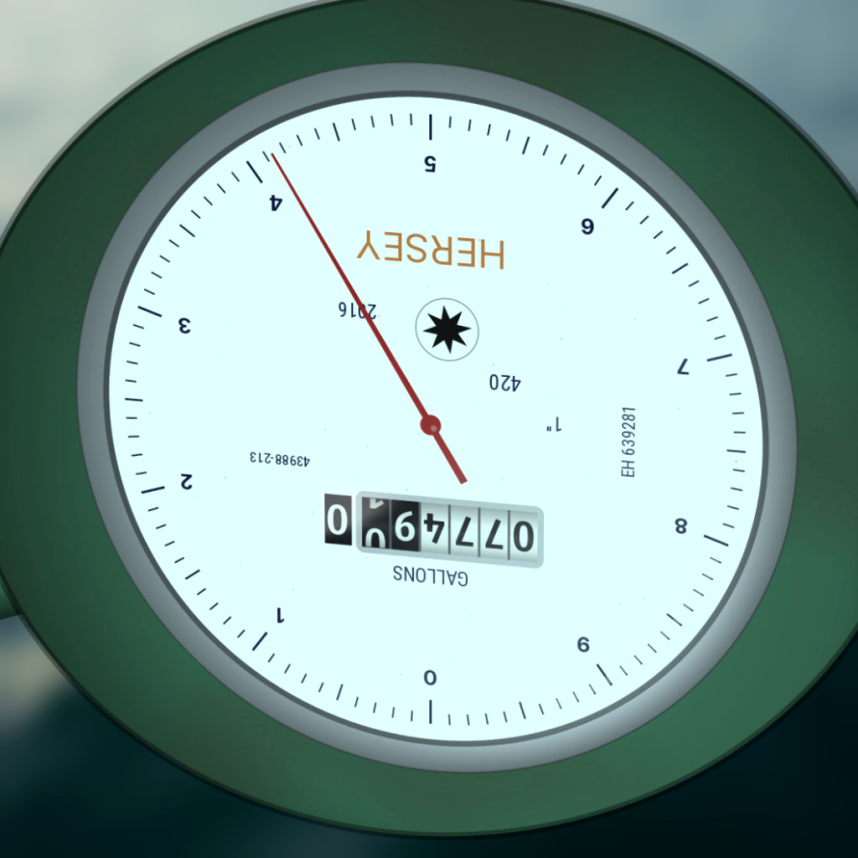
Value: 774904.1 gal
